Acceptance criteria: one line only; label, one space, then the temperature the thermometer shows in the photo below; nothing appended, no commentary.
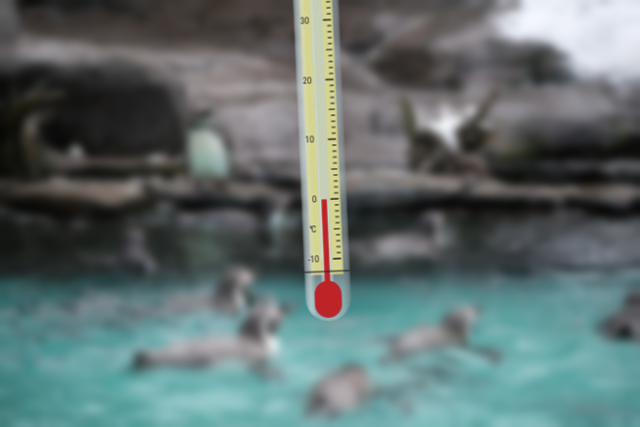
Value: 0 °C
